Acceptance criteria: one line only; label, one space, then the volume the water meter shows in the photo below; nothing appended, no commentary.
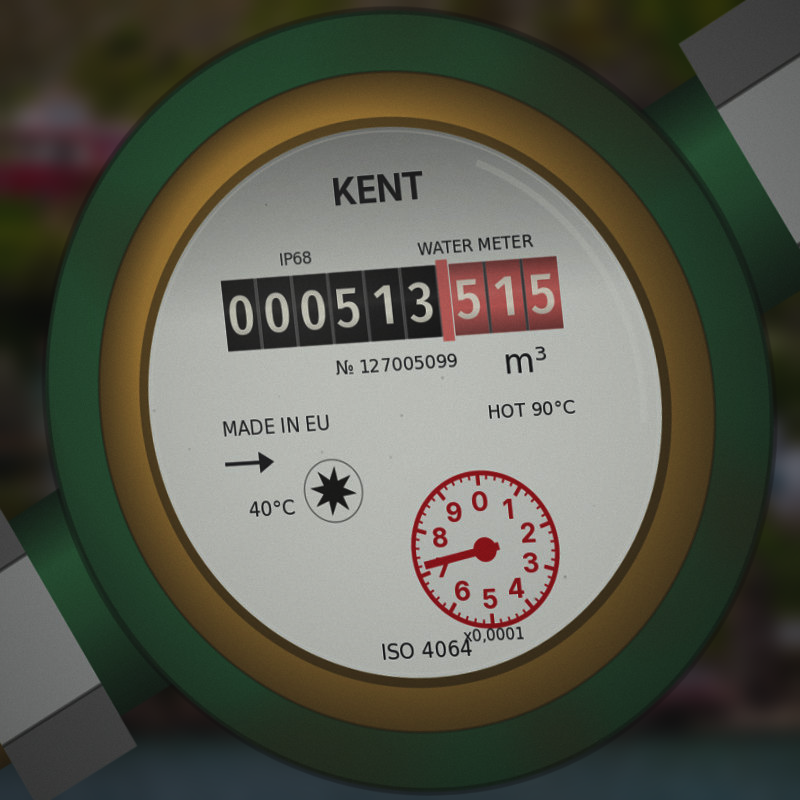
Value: 513.5157 m³
